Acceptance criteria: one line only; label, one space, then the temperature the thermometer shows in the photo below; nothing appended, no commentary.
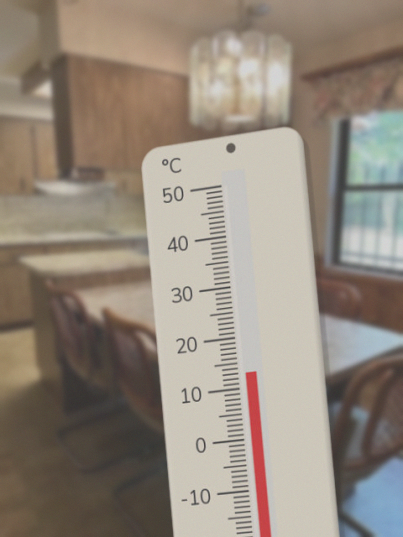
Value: 13 °C
